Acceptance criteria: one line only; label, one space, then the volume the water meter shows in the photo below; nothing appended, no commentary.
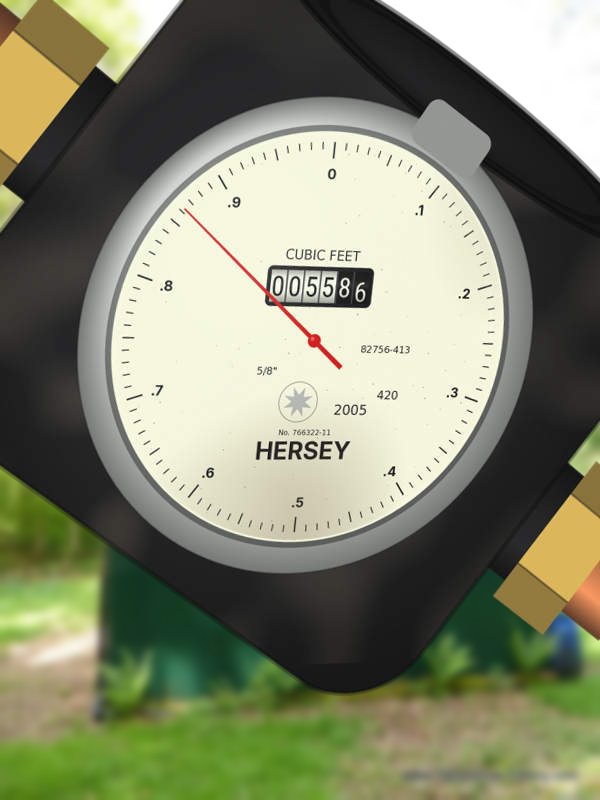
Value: 5585.86 ft³
